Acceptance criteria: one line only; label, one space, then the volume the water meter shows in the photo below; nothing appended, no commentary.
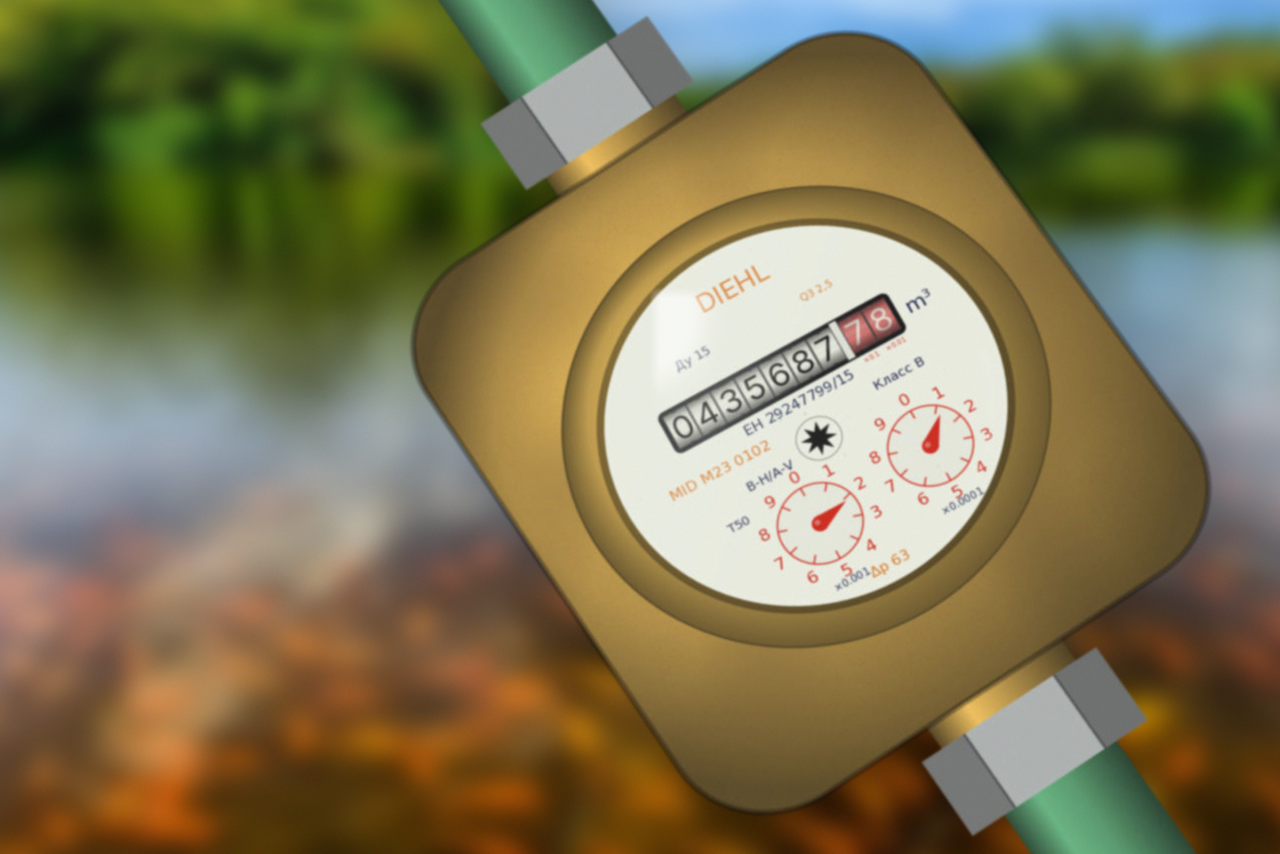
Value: 435687.7821 m³
